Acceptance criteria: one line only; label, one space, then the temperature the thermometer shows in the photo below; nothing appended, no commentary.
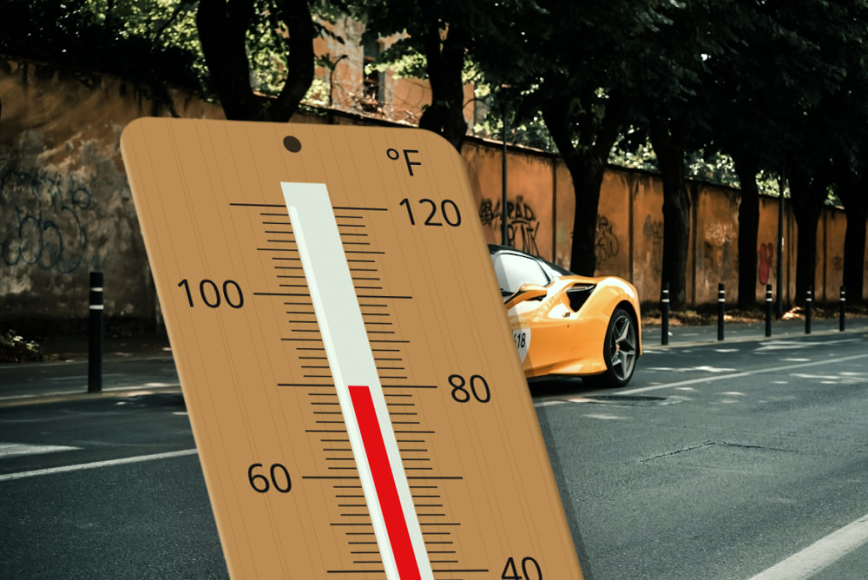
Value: 80 °F
